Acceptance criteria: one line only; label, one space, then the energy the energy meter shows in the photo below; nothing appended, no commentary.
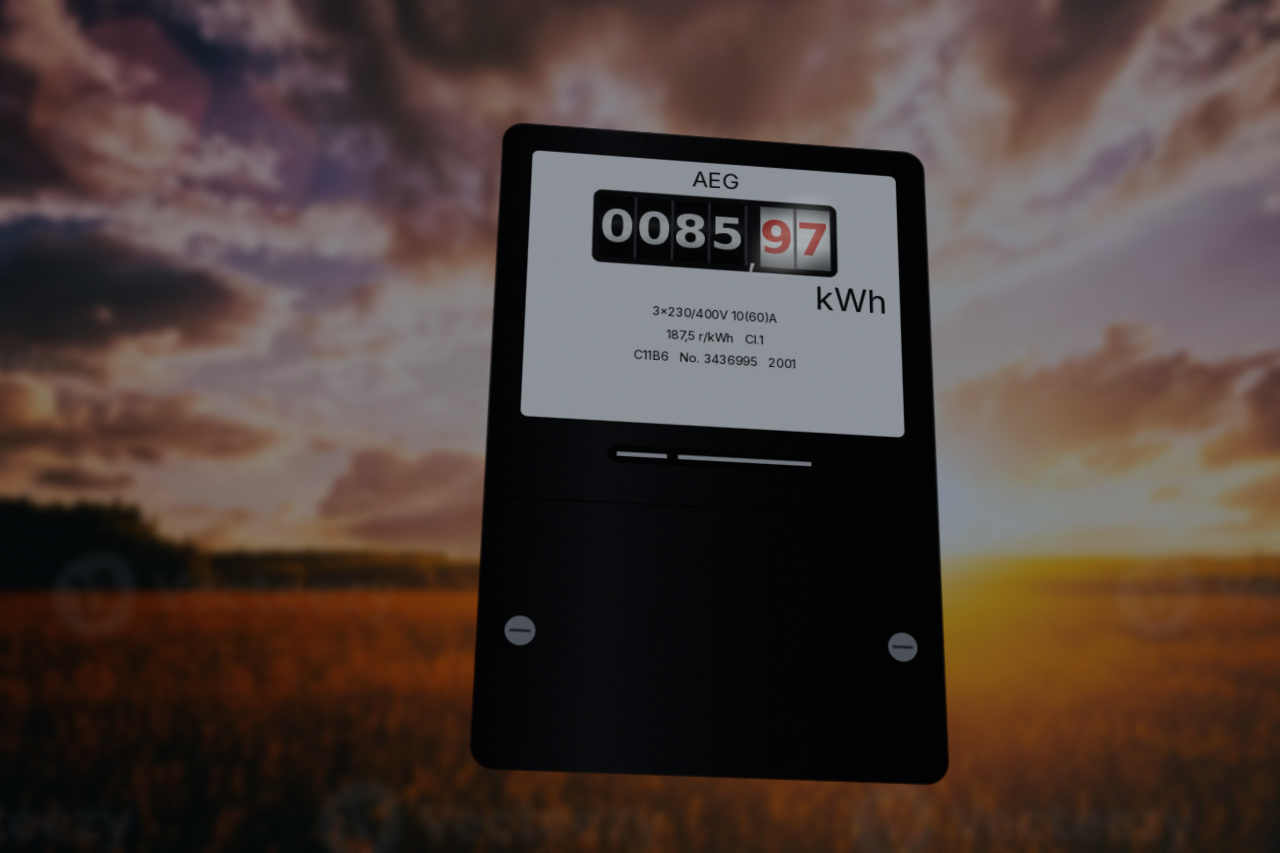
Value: 85.97 kWh
